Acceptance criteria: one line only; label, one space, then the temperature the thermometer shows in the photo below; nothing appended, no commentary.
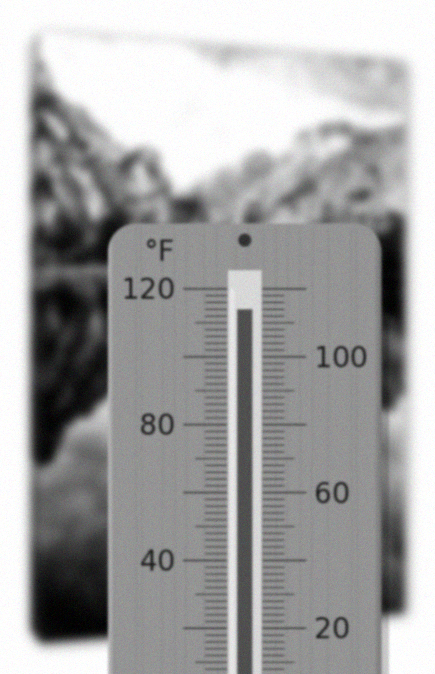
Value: 114 °F
